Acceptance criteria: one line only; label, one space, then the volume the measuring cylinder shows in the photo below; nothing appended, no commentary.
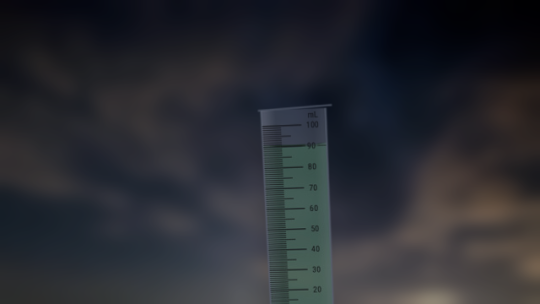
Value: 90 mL
